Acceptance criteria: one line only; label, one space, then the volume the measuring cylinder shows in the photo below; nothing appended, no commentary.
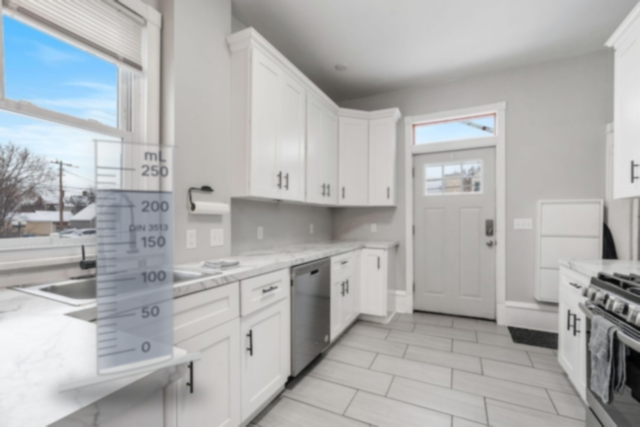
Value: 220 mL
